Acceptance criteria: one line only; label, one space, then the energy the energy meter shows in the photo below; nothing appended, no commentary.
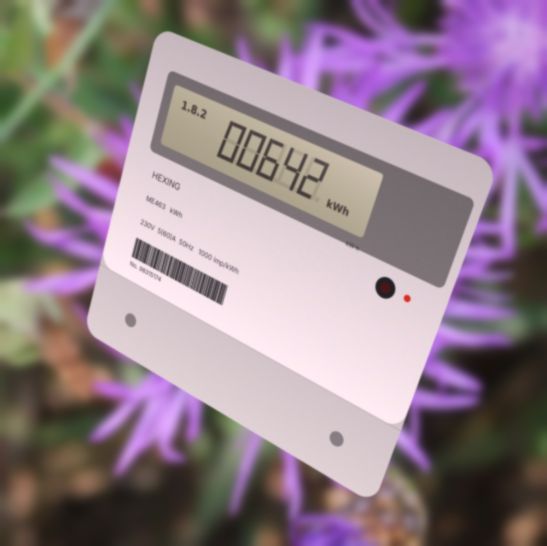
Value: 642 kWh
